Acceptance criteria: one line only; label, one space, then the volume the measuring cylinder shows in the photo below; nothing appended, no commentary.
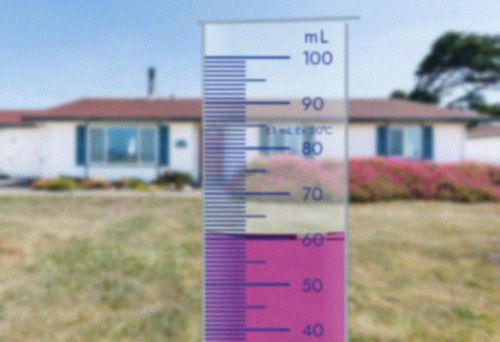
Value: 60 mL
